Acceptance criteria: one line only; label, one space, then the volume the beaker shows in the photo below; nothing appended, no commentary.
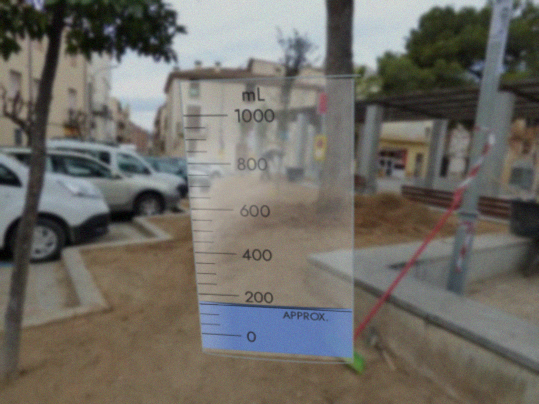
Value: 150 mL
